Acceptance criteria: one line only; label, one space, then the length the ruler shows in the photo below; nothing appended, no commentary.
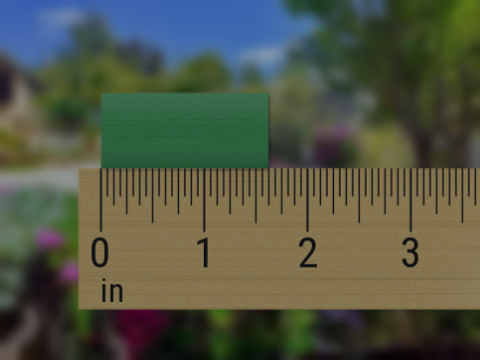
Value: 1.625 in
